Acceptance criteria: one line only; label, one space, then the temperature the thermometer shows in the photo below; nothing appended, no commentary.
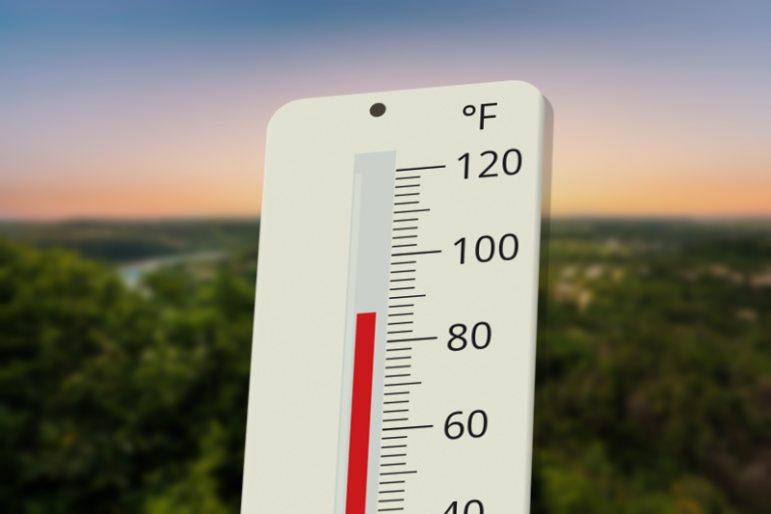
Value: 87 °F
